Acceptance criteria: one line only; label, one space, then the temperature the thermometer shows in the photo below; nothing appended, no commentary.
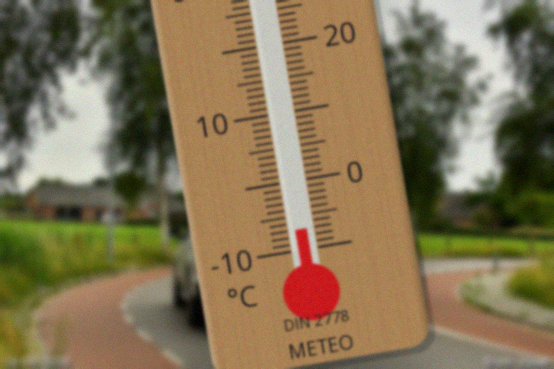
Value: -7 °C
